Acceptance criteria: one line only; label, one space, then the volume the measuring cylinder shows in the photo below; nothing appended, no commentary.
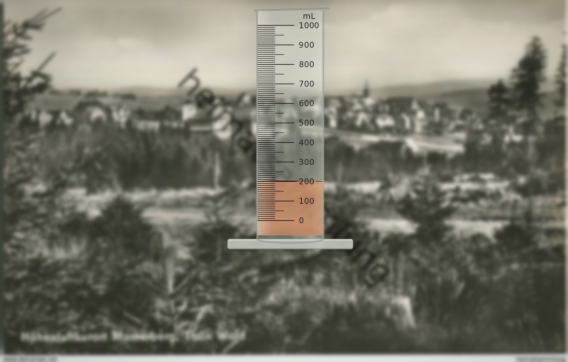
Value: 200 mL
